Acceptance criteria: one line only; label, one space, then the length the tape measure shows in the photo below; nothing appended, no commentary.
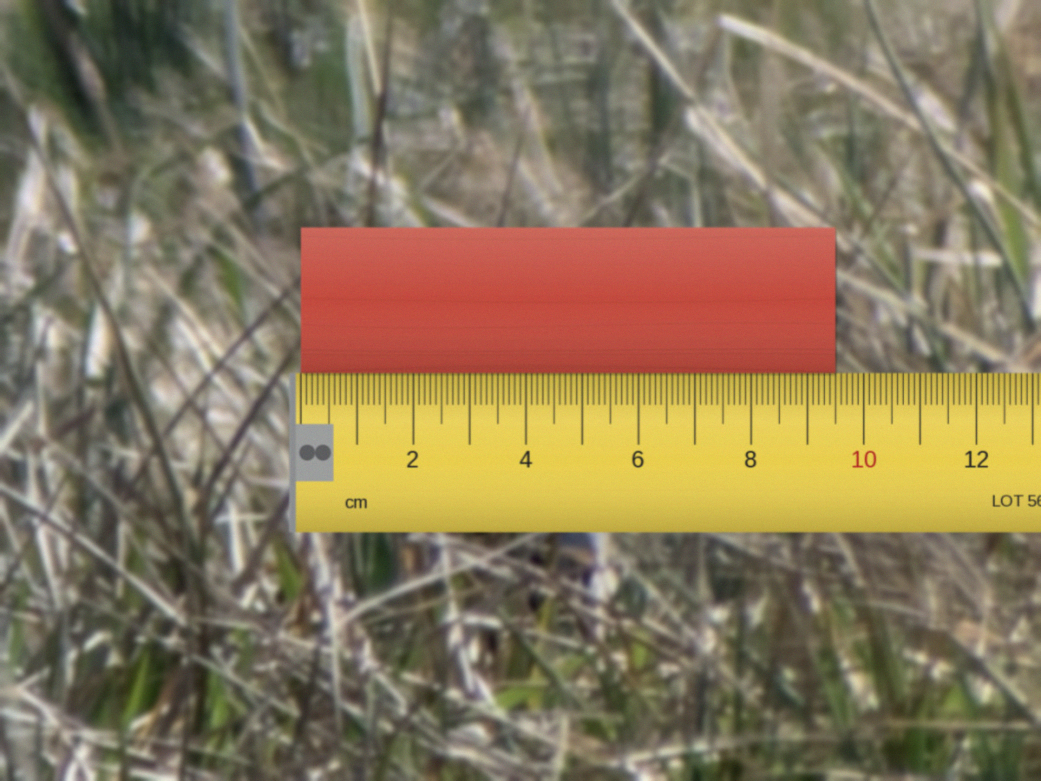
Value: 9.5 cm
